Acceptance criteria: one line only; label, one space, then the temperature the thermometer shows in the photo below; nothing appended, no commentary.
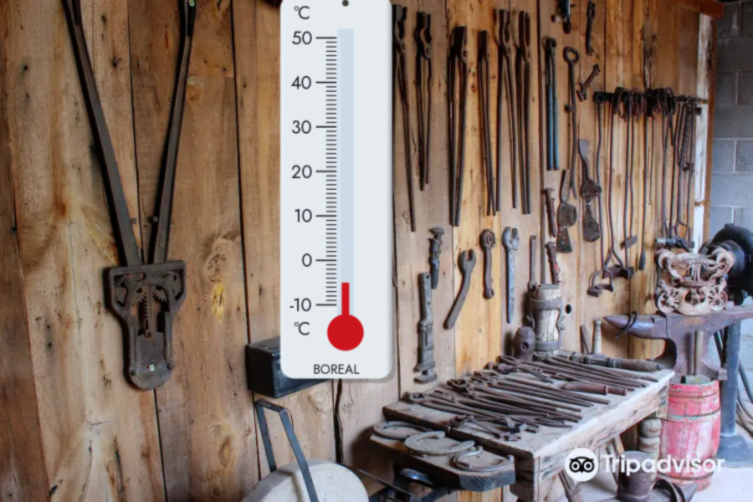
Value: -5 °C
